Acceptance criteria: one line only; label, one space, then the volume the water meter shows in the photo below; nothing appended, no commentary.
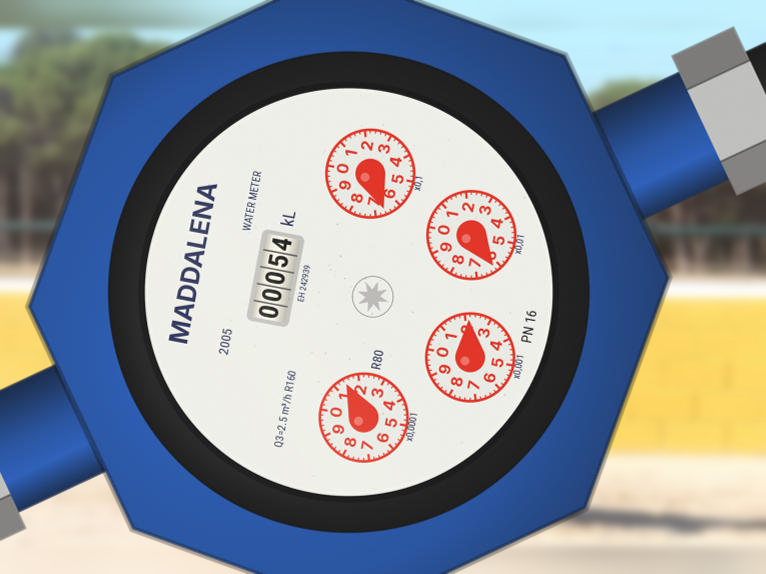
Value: 54.6621 kL
